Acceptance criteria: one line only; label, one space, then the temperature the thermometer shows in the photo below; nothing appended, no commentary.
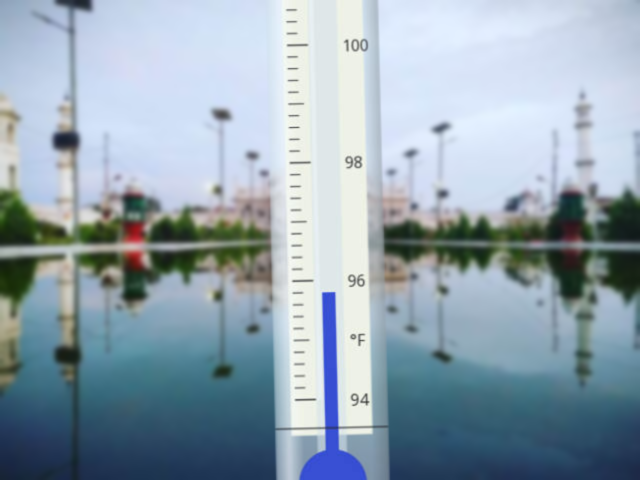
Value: 95.8 °F
